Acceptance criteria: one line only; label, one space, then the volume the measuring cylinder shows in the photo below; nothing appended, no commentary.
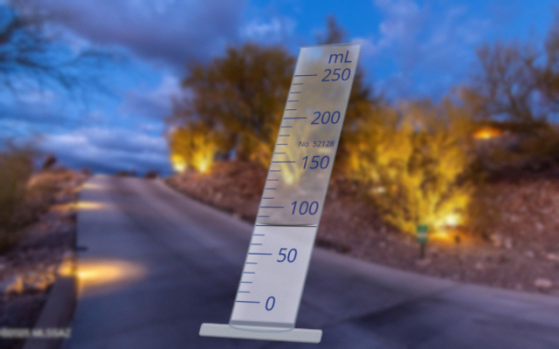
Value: 80 mL
